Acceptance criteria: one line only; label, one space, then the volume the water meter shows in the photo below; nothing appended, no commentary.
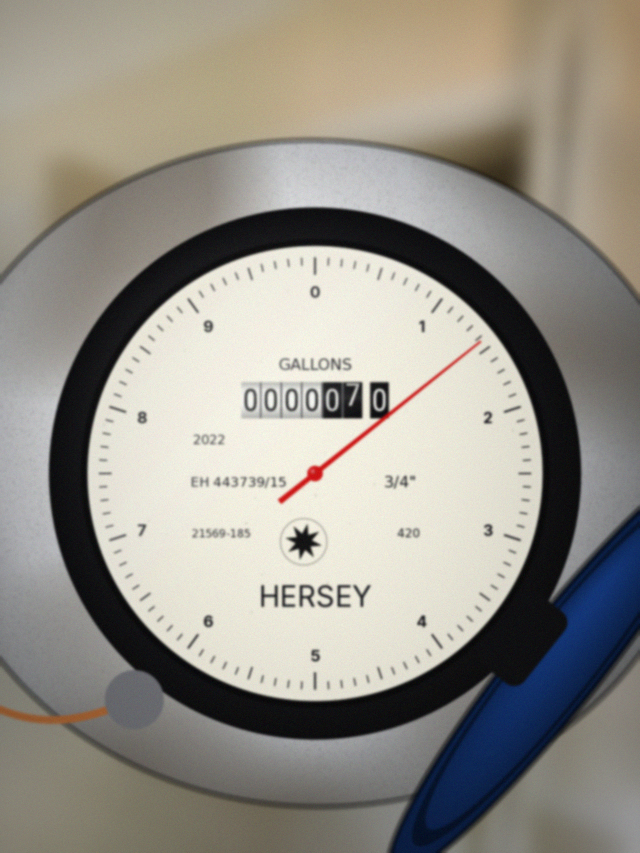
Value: 71.4 gal
